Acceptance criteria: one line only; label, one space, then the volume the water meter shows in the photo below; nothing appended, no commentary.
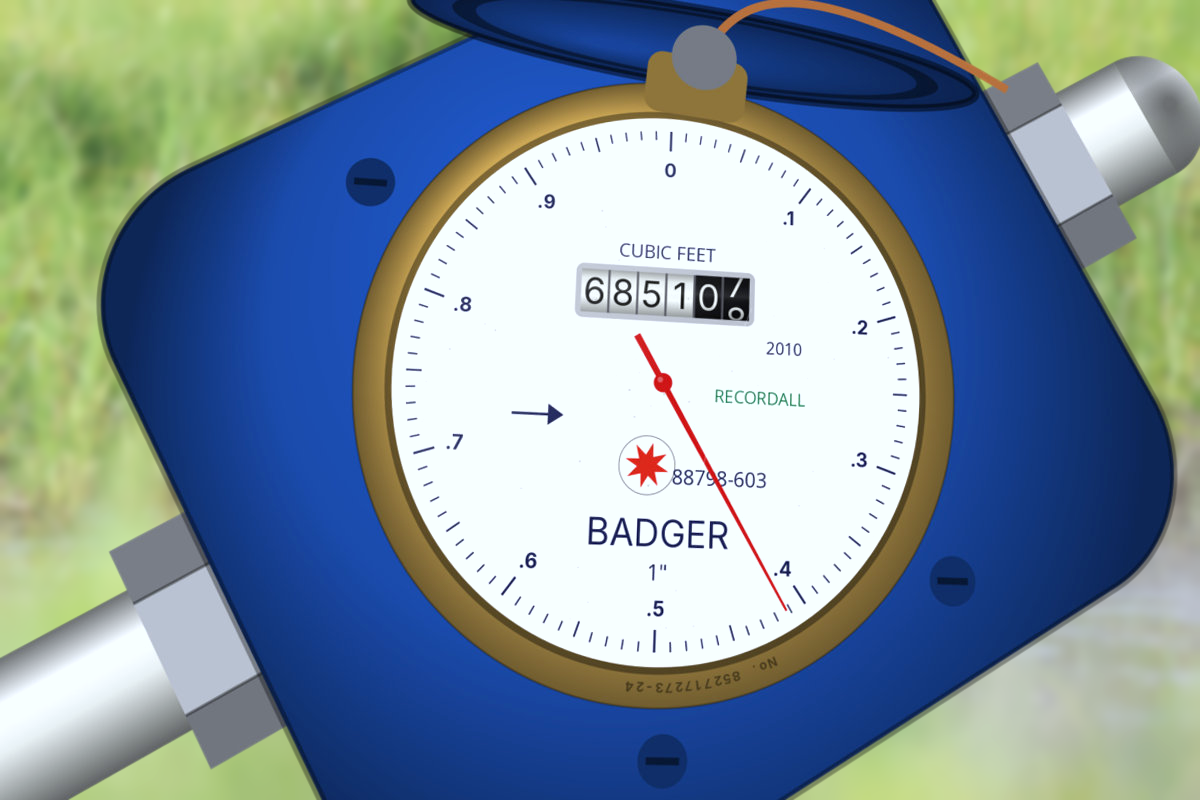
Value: 685107.41 ft³
